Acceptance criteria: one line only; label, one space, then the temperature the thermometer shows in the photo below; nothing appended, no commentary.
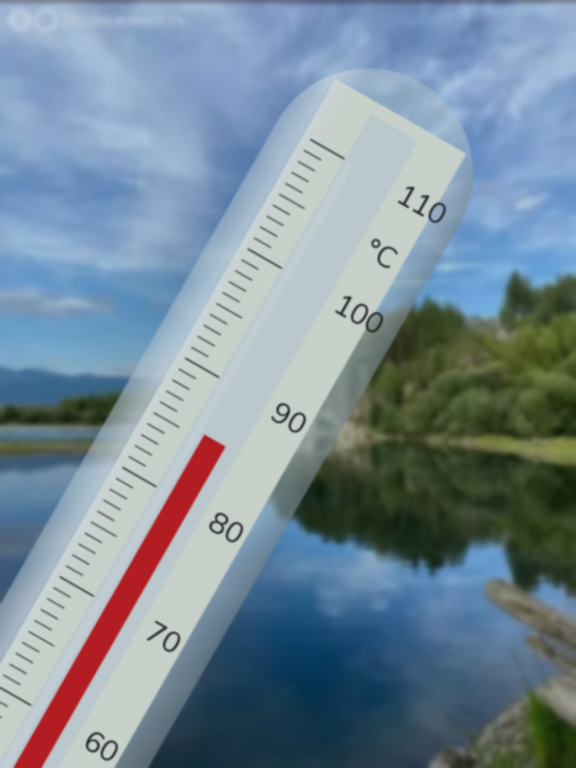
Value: 85.5 °C
